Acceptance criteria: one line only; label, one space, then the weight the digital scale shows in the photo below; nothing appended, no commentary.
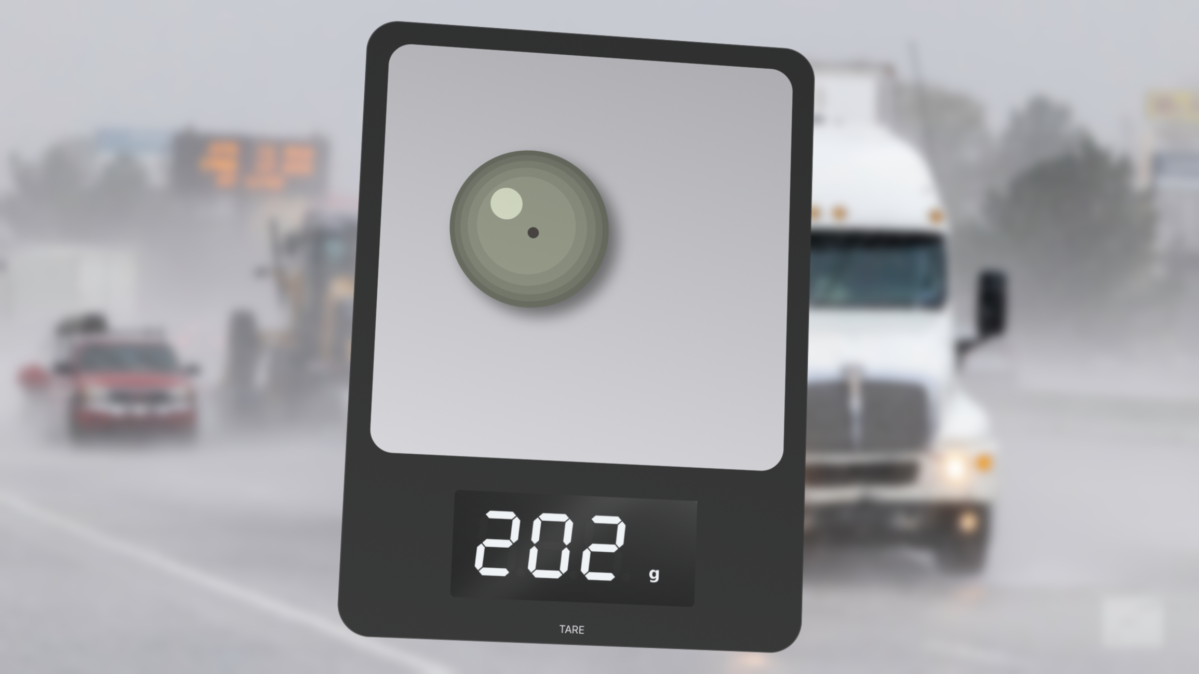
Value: 202 g
